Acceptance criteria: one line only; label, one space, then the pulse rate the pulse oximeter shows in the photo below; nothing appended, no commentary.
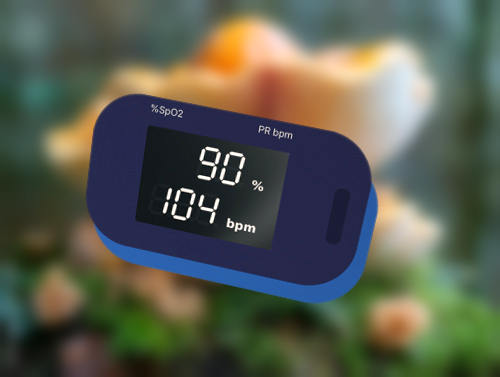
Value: 104 bpm
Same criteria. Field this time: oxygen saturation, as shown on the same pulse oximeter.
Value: 90 %
